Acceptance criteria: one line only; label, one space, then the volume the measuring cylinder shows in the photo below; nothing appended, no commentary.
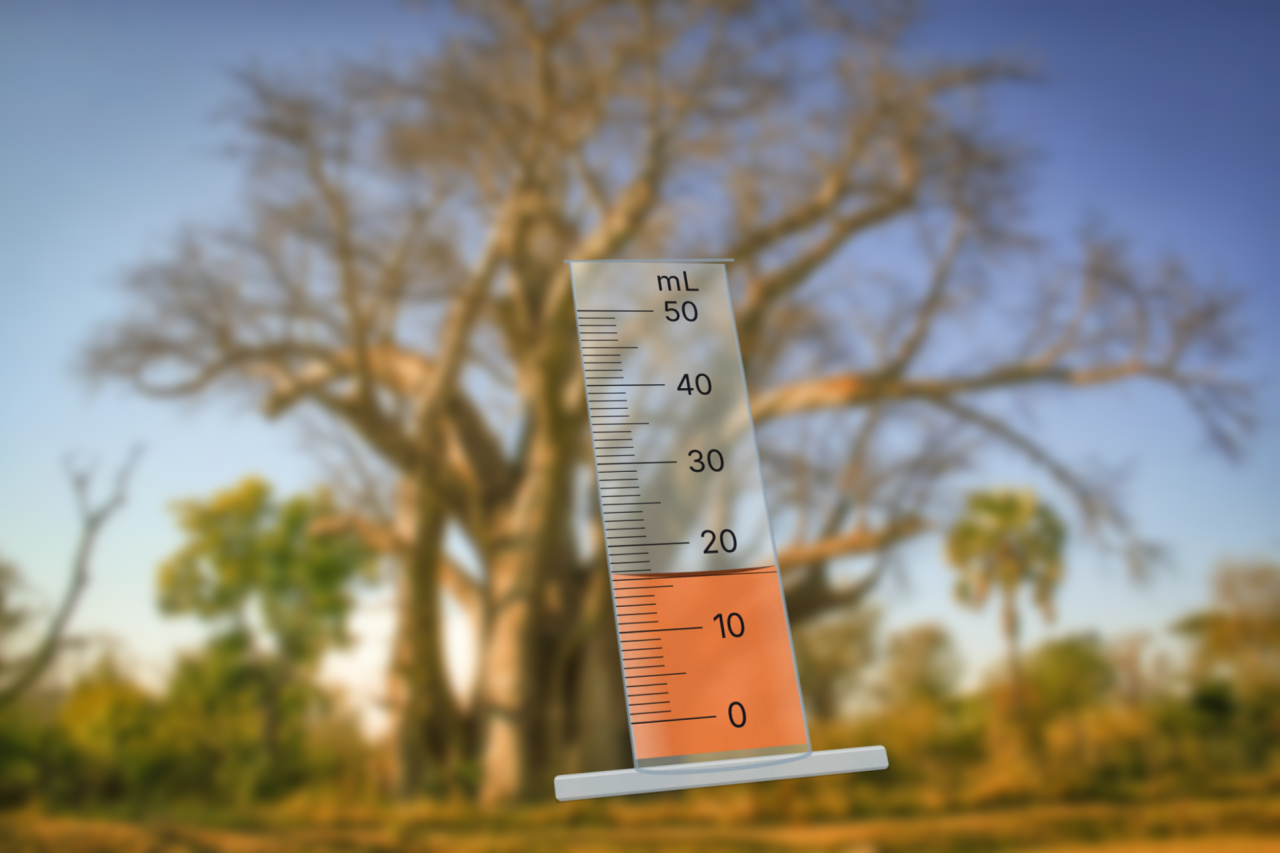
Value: 16 mL
